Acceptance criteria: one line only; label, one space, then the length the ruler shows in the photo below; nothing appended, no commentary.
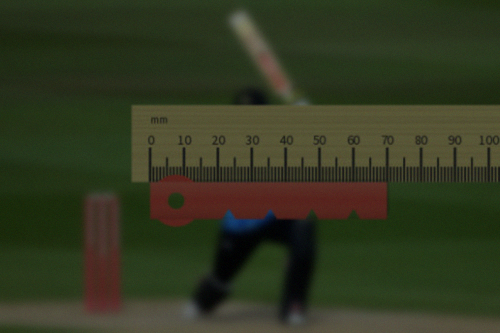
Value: 70 mm
